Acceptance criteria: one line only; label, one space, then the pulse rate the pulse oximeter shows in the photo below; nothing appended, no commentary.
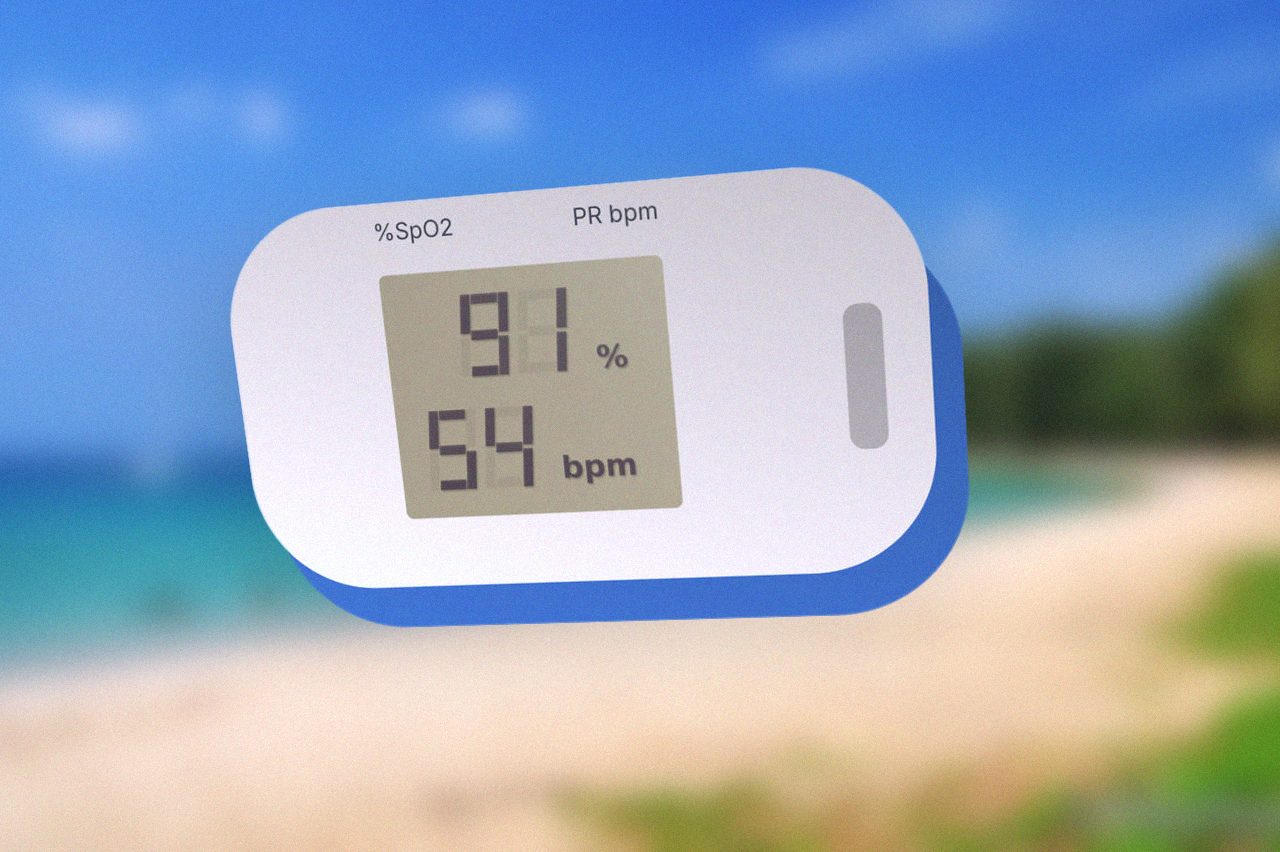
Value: 54 bpm
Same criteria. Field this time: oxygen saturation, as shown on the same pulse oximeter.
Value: 91 %
